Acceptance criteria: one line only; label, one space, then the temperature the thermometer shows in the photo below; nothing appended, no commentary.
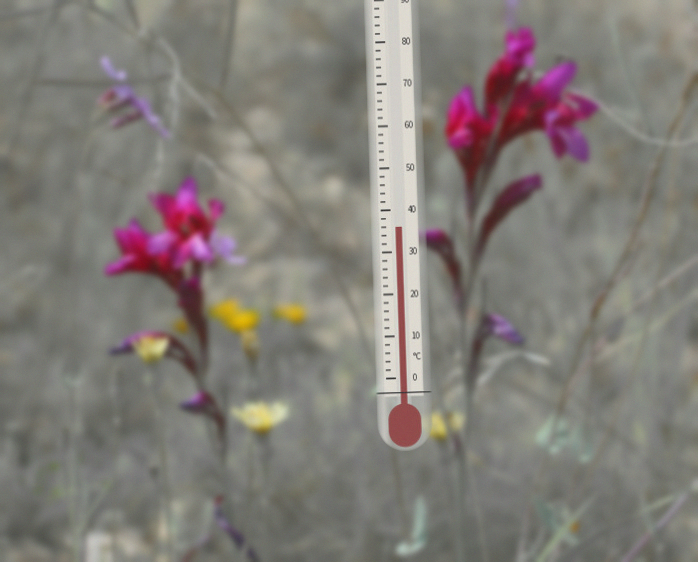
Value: 36 °C
